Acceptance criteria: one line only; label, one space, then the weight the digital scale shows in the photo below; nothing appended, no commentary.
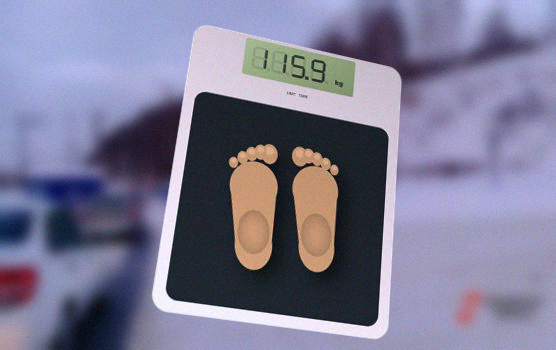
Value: 115.9 kg
